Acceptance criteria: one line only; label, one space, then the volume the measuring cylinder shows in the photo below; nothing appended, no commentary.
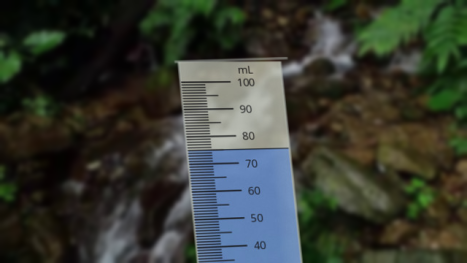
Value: 75 mL
